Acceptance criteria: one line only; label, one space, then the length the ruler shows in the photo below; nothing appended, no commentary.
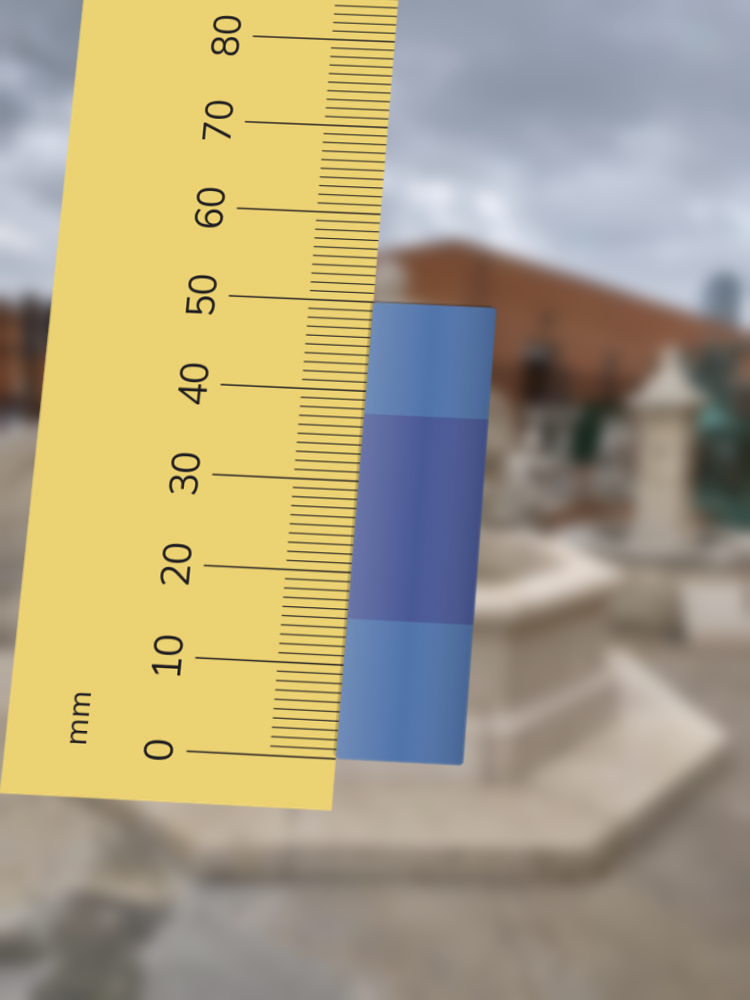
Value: 50 mm
